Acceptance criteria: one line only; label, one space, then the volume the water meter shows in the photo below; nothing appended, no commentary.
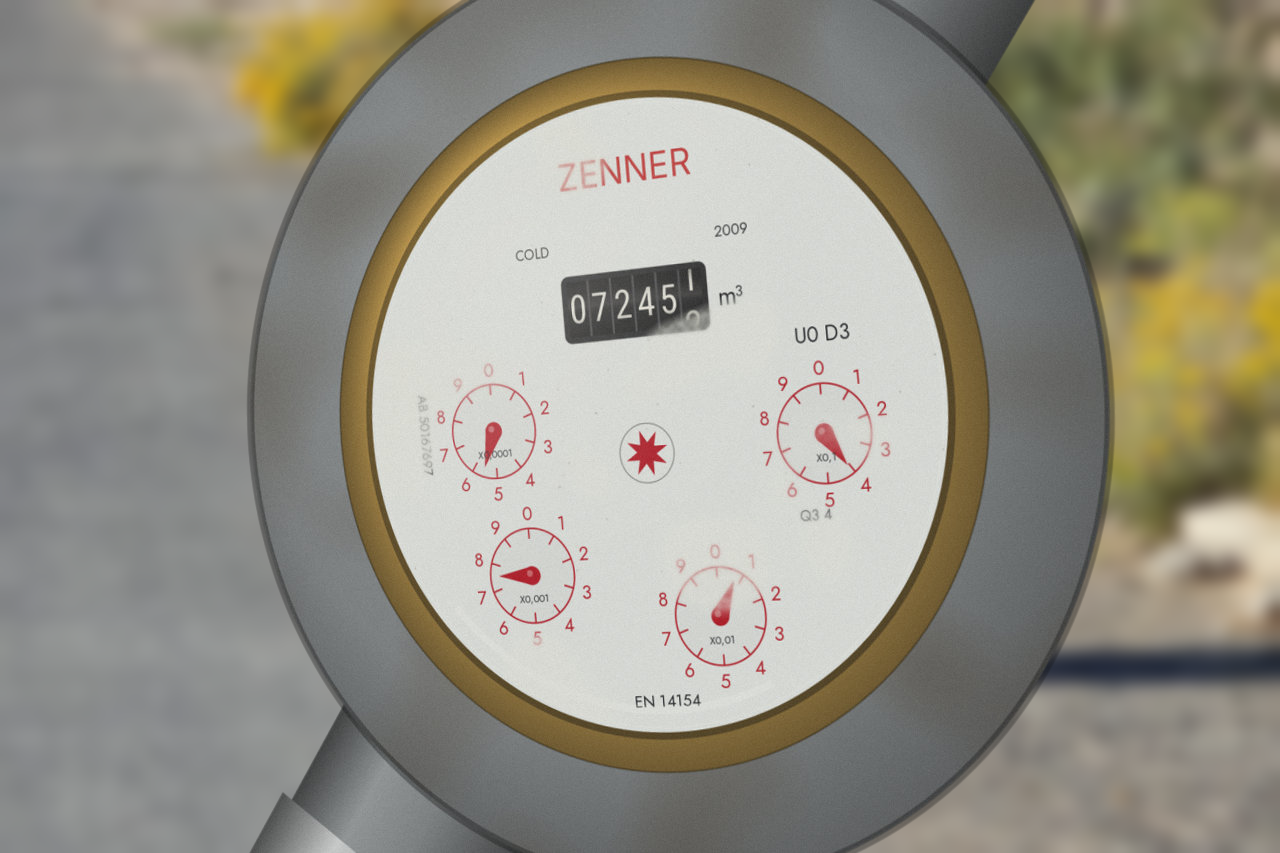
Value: 72451.4075 m³
